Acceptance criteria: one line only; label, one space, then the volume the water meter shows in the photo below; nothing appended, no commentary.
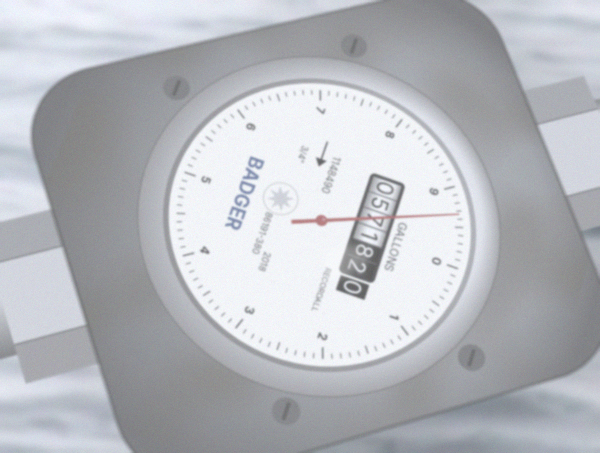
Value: 571819.3 gal
